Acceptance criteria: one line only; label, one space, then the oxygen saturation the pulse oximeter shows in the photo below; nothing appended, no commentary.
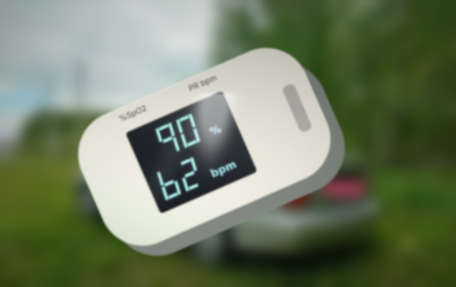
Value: 90 %
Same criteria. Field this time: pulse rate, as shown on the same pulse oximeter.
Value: 62 bpm
